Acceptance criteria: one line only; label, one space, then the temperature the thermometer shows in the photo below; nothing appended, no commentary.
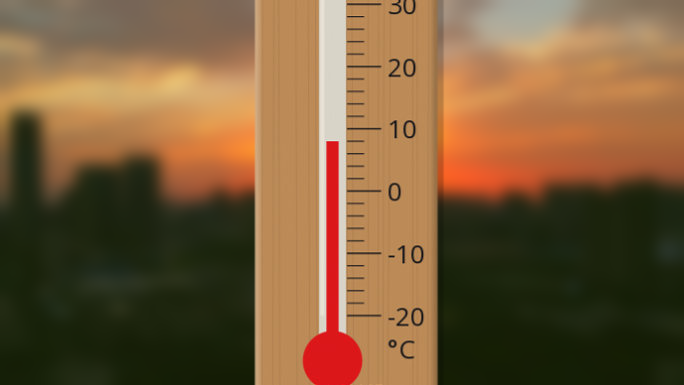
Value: 8 °C
